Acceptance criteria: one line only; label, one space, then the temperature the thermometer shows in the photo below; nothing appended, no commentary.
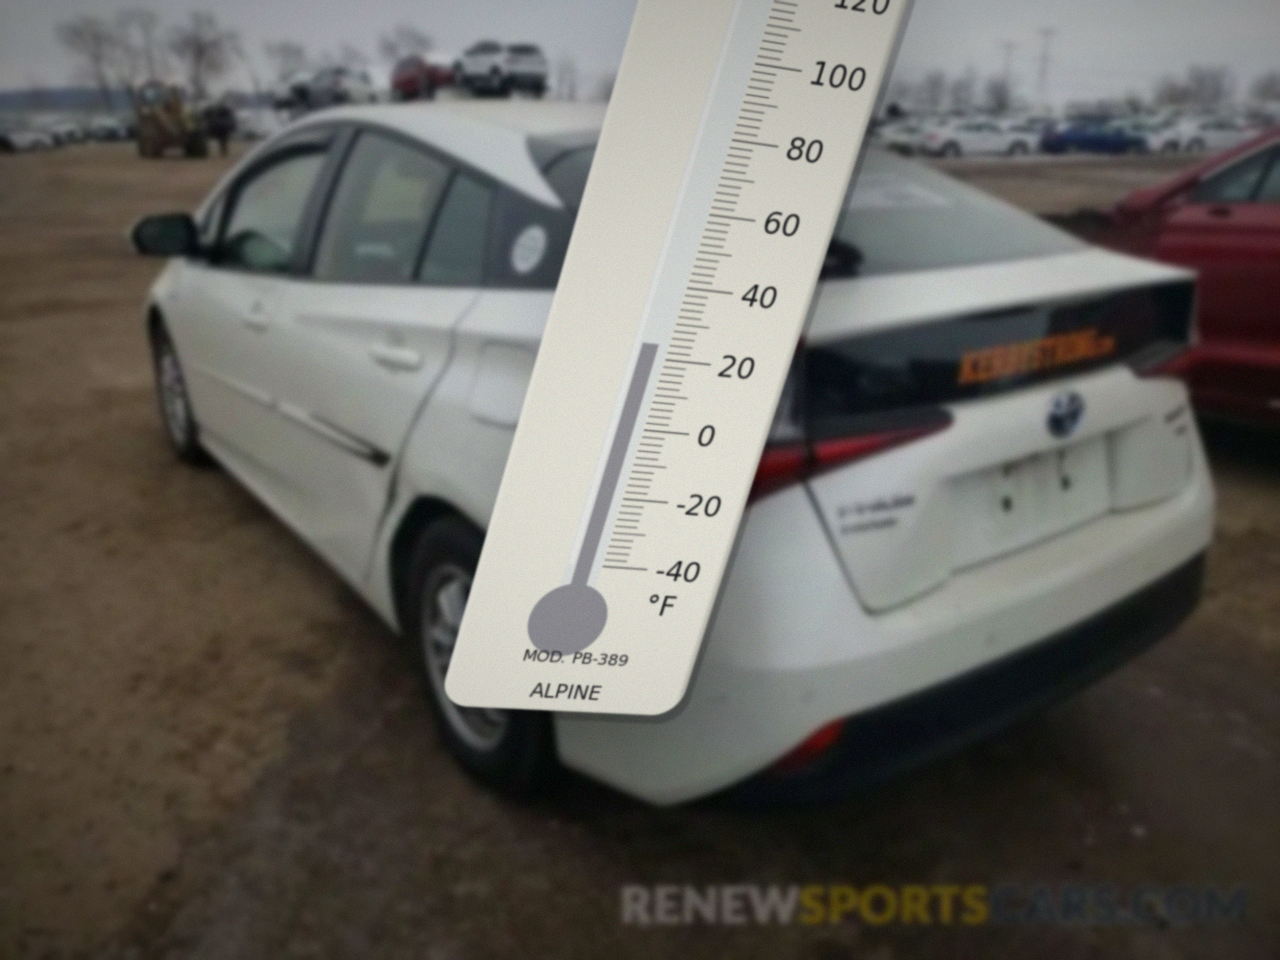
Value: 24 °F
